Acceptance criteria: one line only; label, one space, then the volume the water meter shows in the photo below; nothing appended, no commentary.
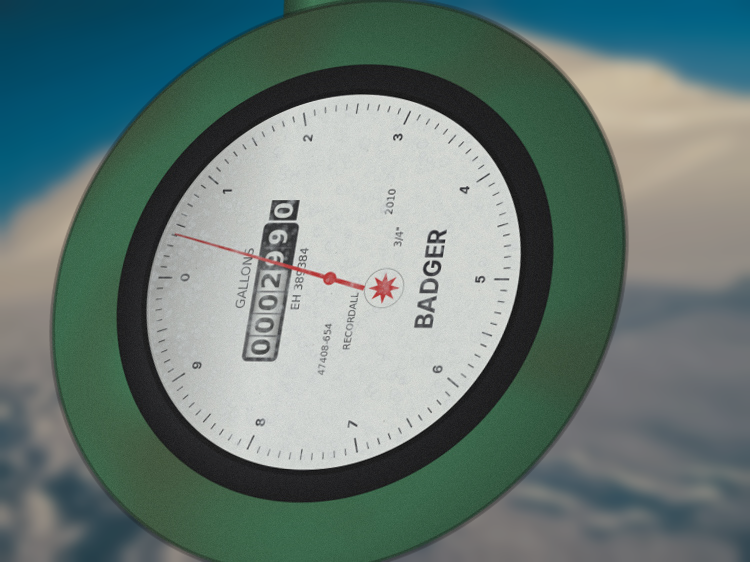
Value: 2990.4 gal
